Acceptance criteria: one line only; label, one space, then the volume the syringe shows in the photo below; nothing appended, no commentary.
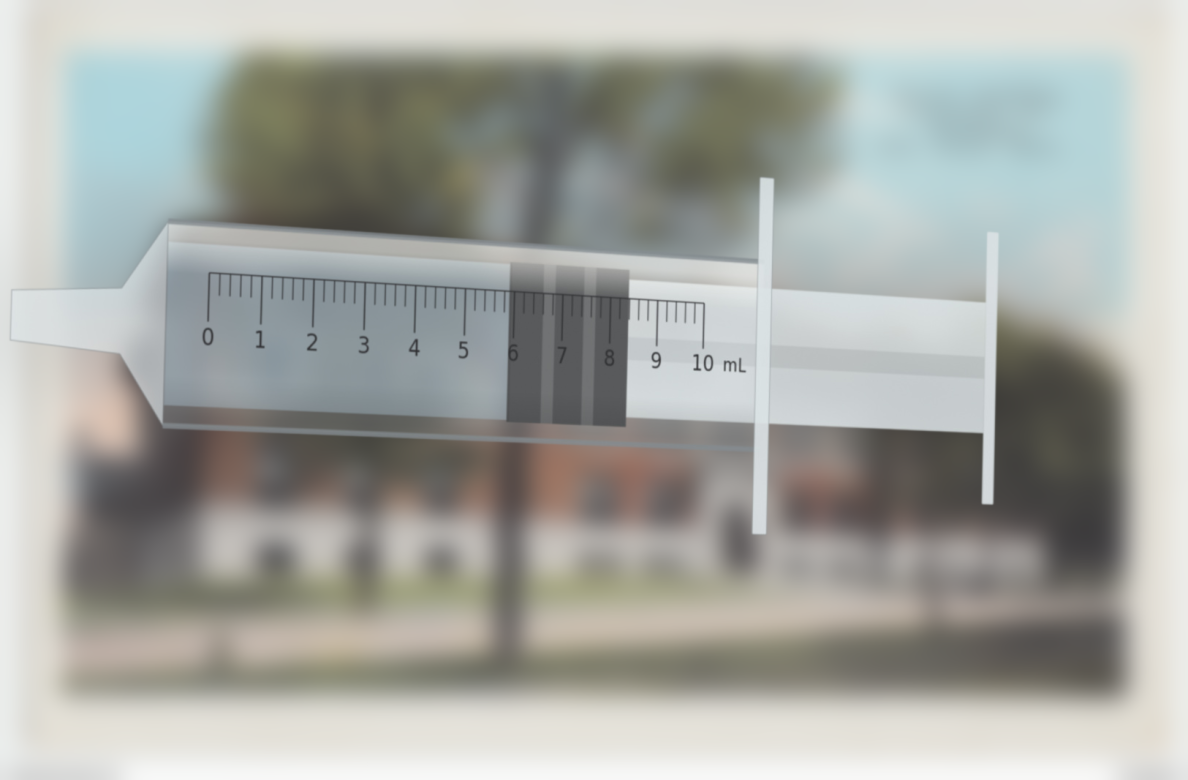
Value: 5.9 mL
